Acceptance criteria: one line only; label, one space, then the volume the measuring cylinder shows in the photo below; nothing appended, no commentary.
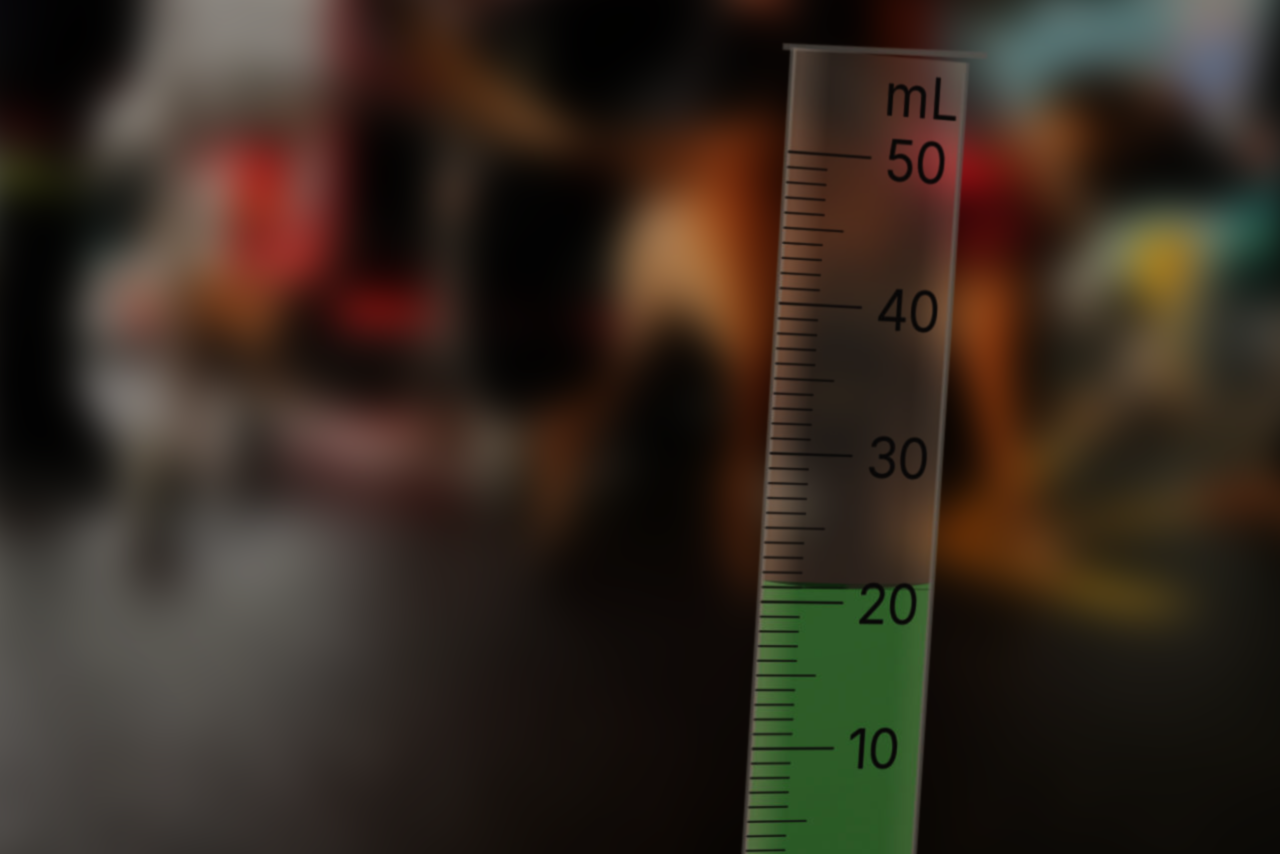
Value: 21 mL
